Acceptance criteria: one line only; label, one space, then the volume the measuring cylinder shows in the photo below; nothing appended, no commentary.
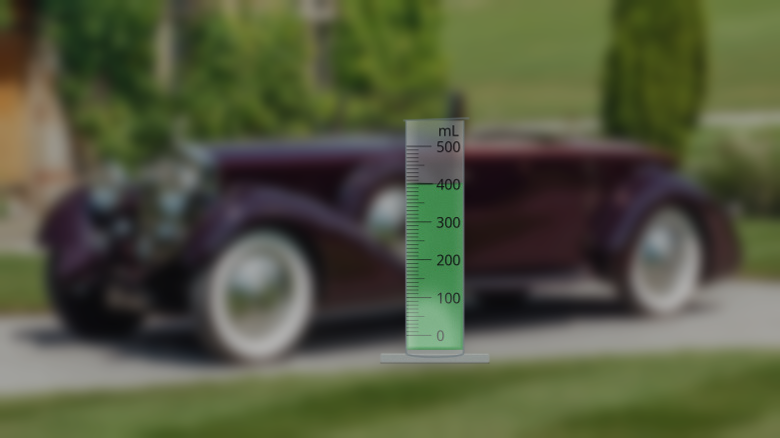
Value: 400 mL
